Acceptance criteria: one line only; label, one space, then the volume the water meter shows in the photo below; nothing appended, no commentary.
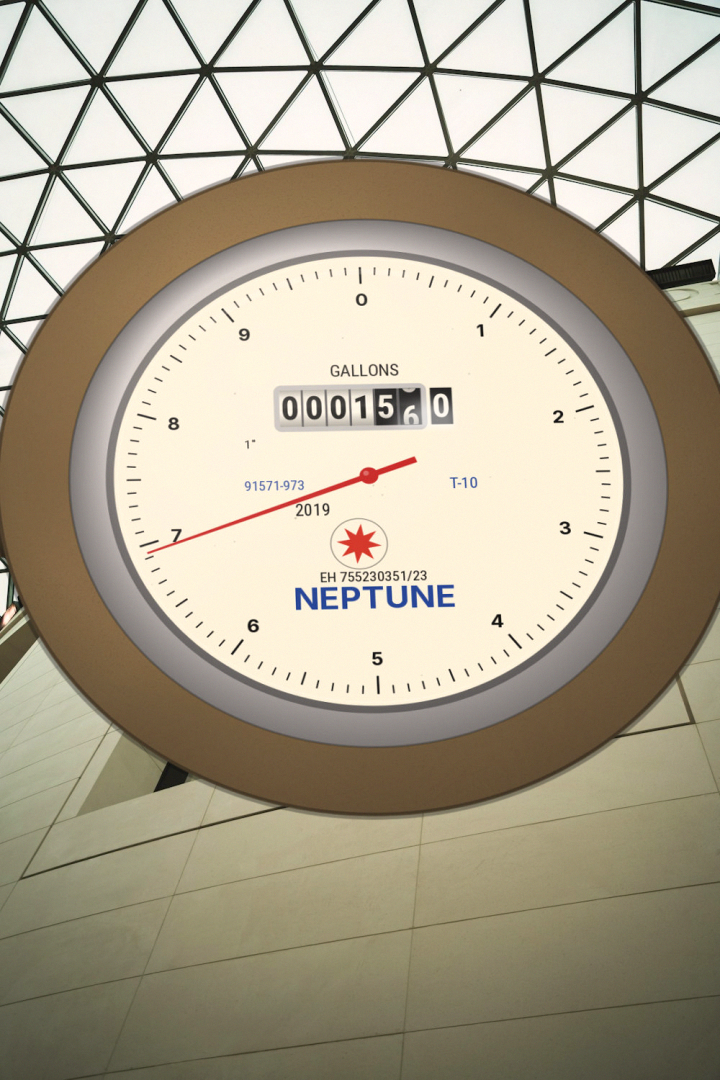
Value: 1556.9 gal
